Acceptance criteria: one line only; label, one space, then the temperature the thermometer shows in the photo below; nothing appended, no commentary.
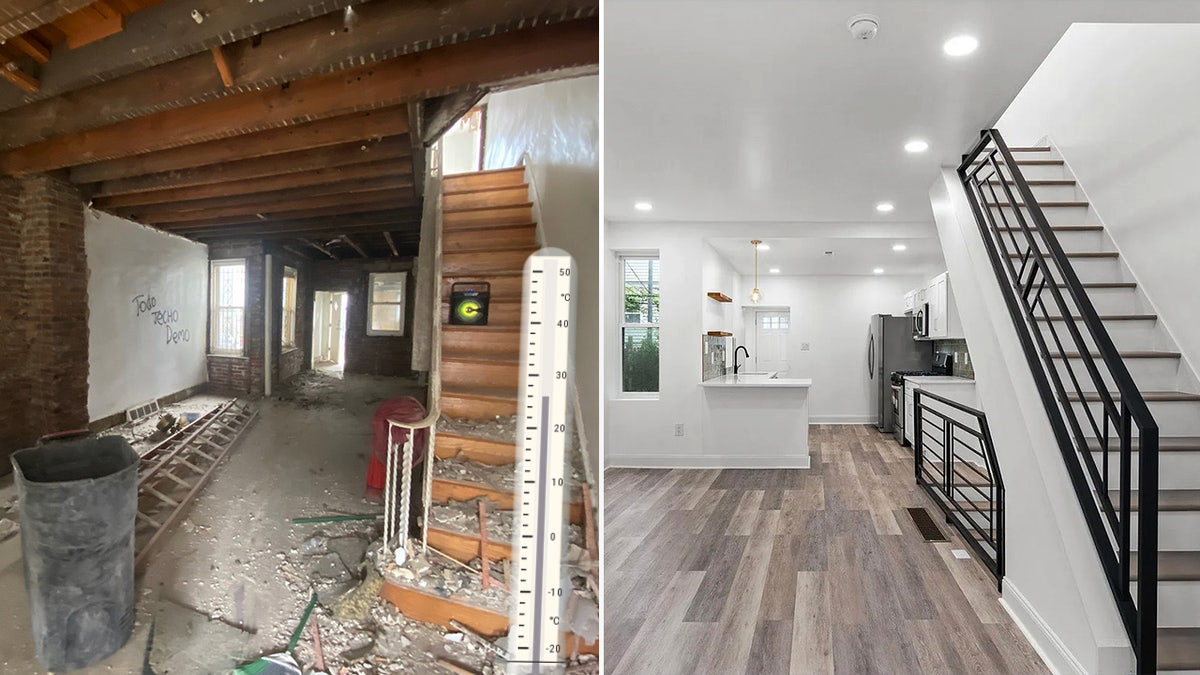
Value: 26 °C
